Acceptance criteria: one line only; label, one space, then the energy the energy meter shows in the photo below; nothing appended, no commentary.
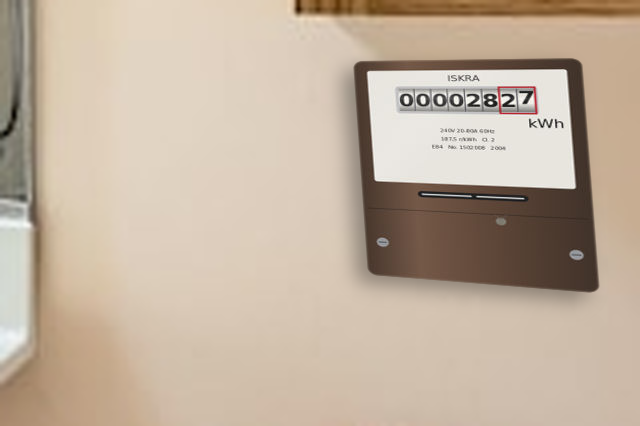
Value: 28.27 kWh
